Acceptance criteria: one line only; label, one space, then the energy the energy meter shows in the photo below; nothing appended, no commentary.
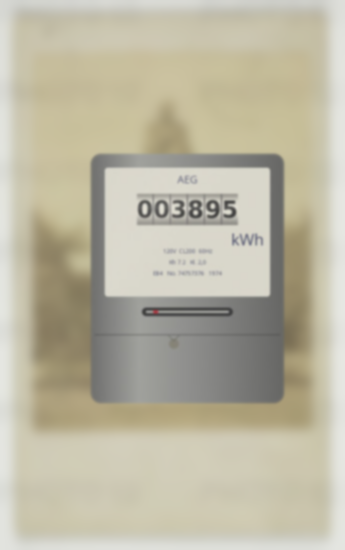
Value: 3895 kWh
